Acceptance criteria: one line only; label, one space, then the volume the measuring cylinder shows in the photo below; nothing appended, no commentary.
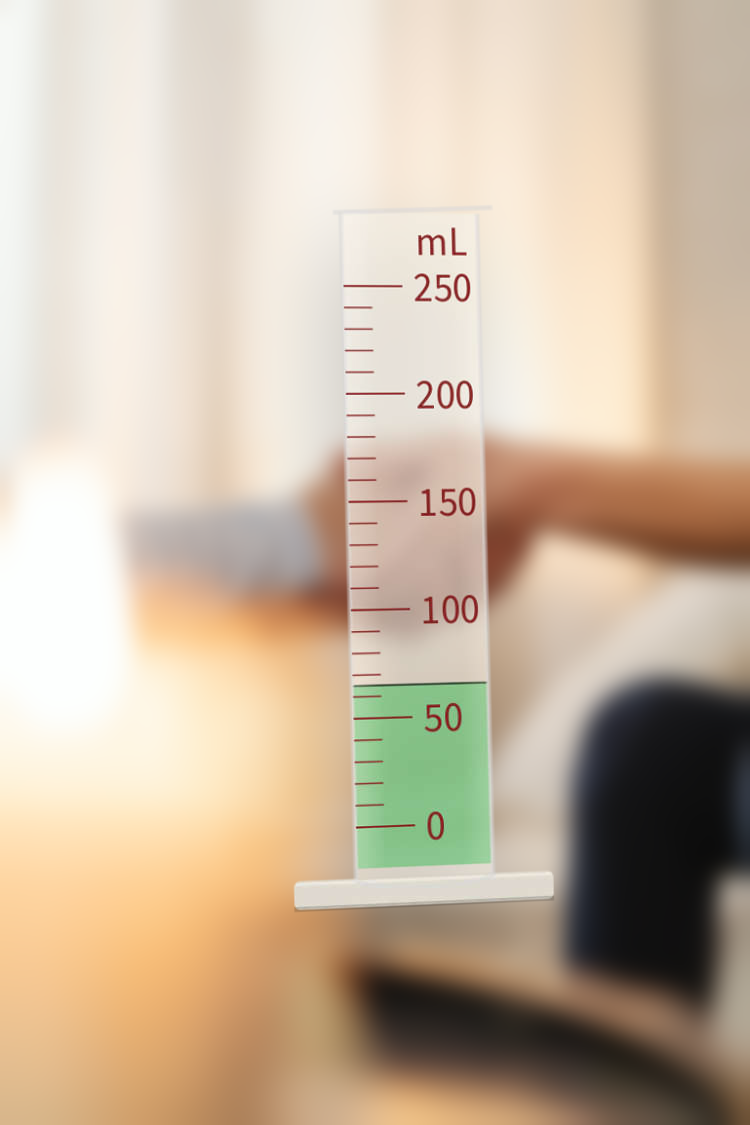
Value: 65 mL
